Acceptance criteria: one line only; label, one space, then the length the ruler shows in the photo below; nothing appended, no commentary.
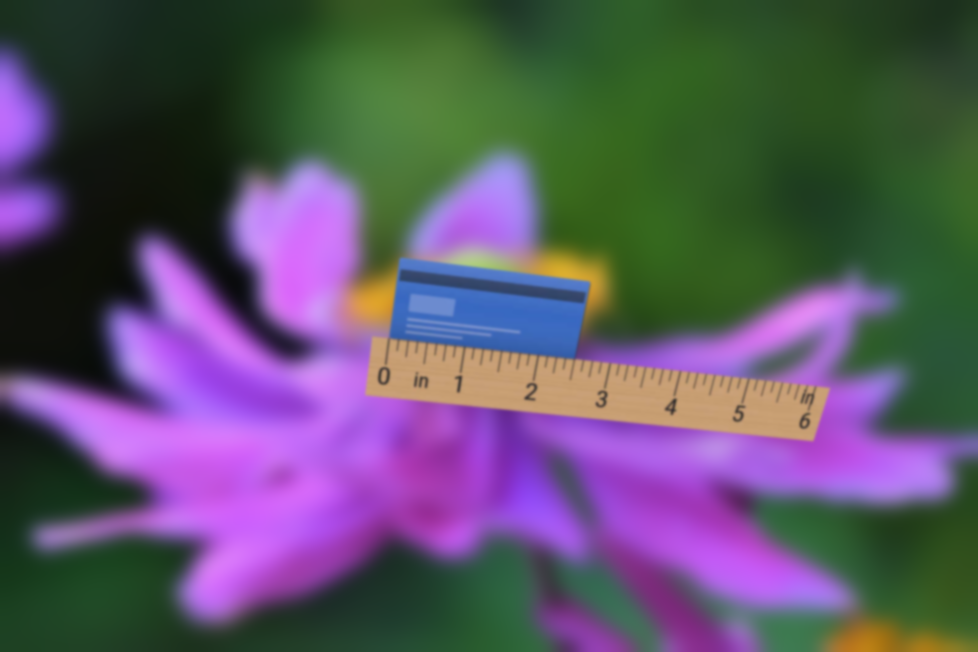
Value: 2.5 in
